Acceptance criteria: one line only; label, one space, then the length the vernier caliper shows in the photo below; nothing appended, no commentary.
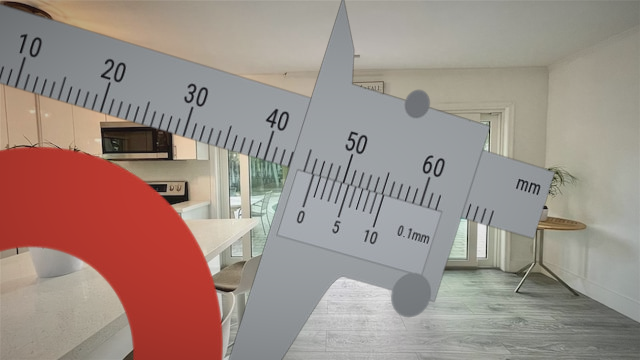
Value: 46.2 mm
